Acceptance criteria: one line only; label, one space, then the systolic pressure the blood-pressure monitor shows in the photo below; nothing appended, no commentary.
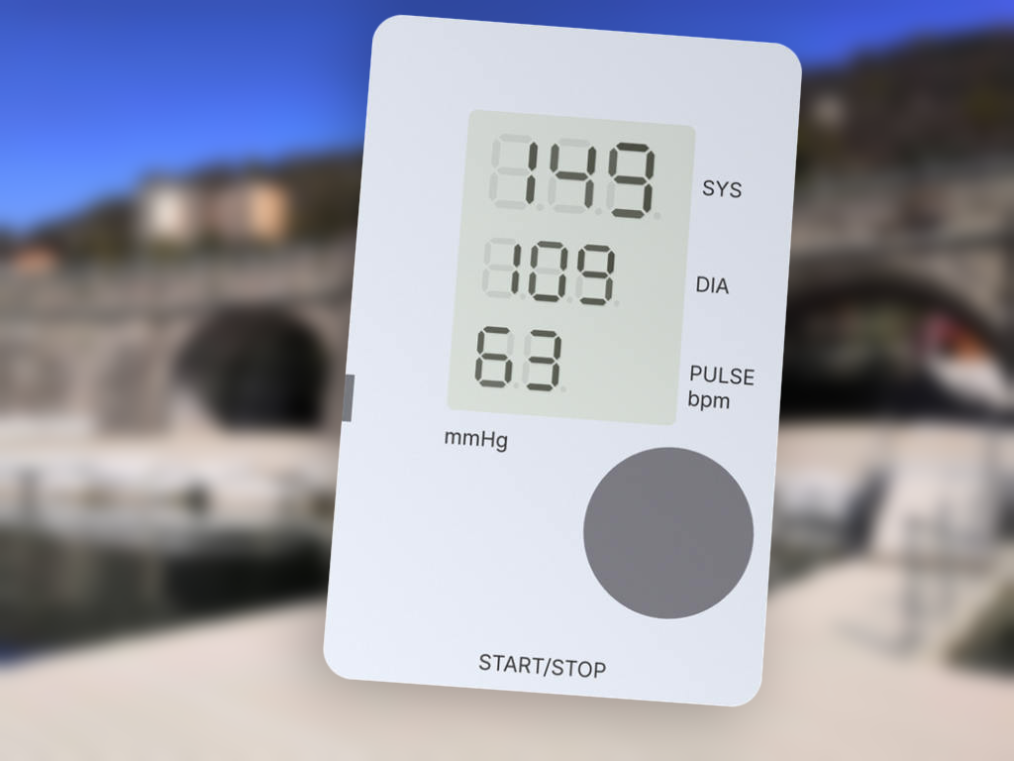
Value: 149 mmHg
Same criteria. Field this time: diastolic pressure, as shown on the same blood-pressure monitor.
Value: 109 mmHg
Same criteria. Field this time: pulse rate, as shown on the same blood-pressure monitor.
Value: 63 bpm
